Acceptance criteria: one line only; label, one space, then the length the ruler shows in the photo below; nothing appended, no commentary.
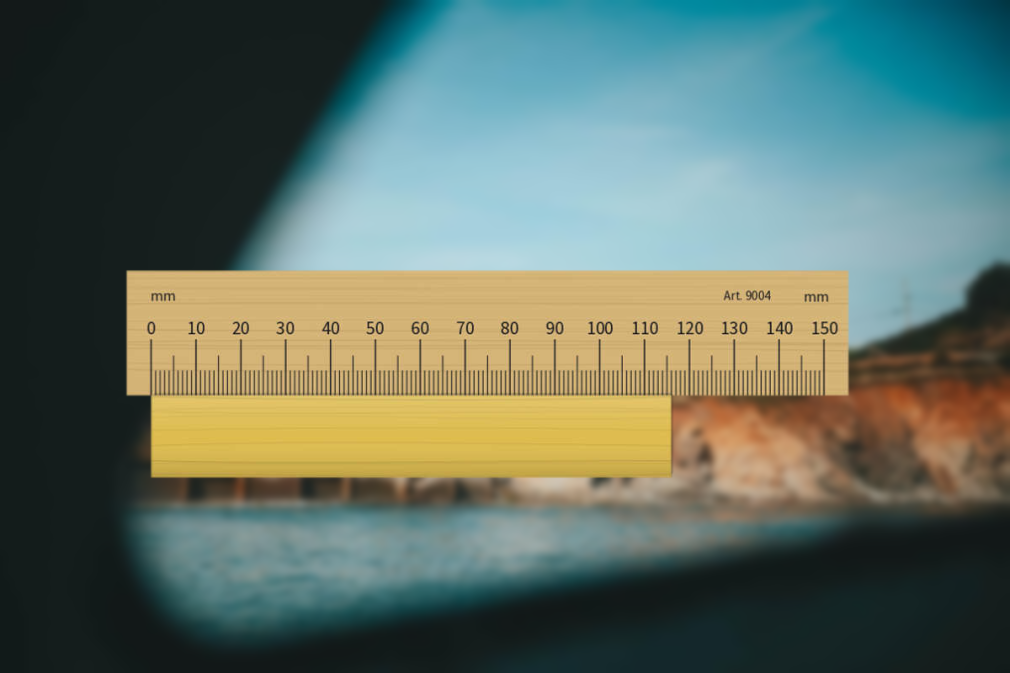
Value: 116 mm
